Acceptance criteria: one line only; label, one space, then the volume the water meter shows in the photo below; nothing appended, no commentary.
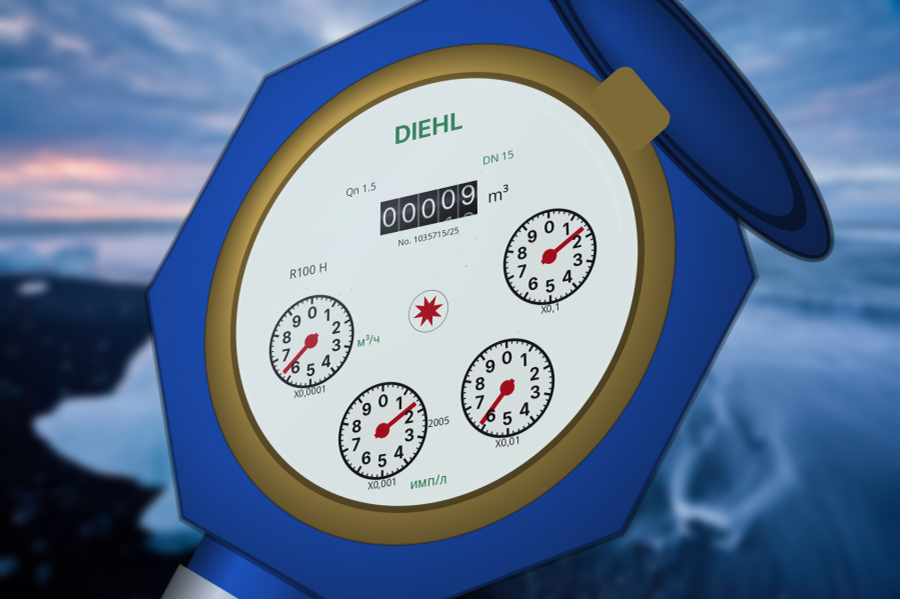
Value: 9.1616 m³
